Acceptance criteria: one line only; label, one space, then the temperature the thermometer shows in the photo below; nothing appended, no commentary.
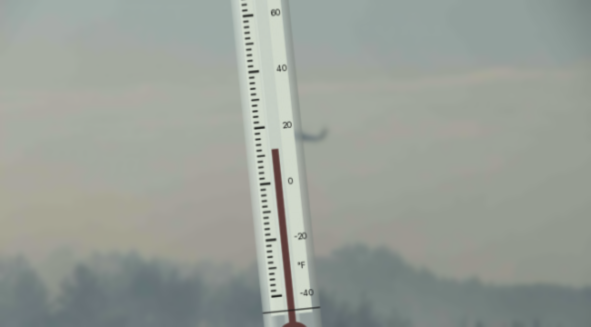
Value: 12 °F
